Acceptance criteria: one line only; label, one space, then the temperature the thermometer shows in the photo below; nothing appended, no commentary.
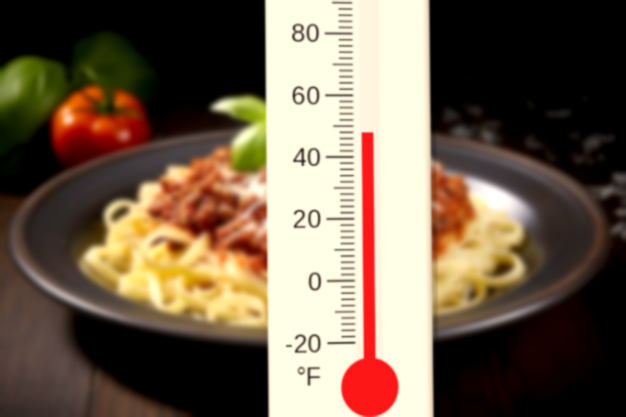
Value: 48 °F
